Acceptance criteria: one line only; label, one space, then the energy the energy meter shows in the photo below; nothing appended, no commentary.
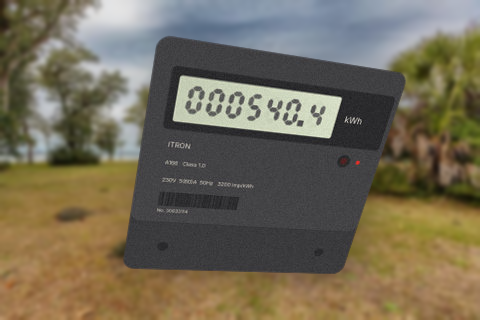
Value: 540.4 kWh
